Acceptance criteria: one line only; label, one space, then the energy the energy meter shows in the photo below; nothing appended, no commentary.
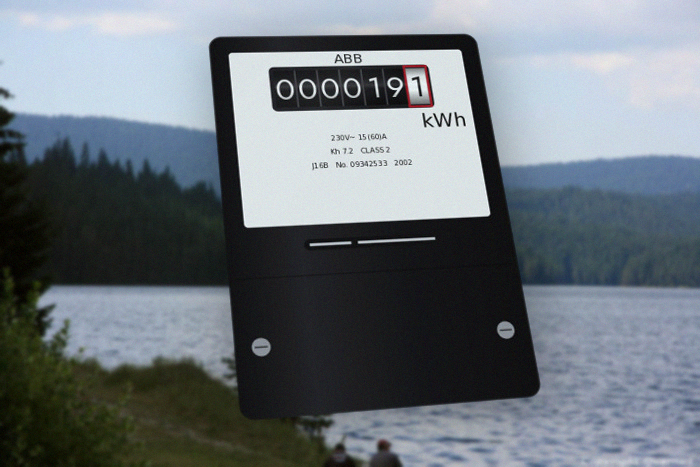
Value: 19.1 kWh
